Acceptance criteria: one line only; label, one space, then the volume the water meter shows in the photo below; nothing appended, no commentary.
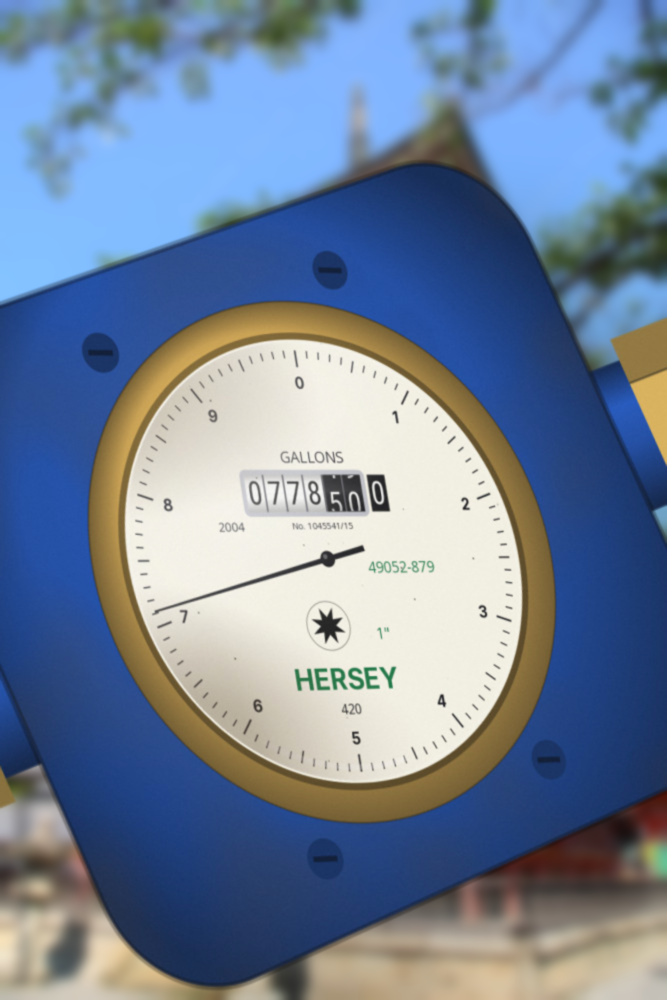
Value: 778497.1 gal
